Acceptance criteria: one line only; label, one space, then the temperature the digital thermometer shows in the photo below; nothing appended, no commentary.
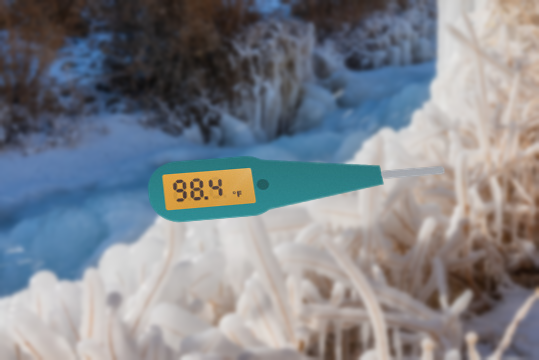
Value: 98.4 °F
